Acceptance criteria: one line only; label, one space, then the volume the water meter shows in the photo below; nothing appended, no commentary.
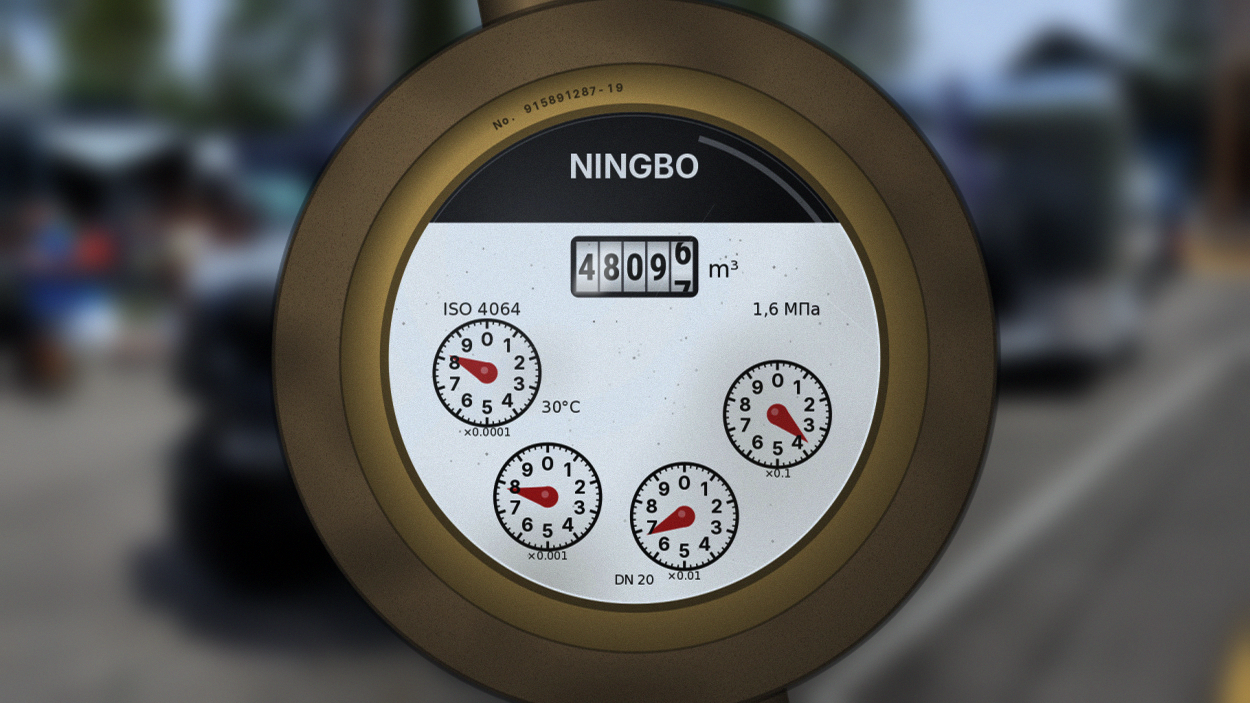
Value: 48096.3678 m³
